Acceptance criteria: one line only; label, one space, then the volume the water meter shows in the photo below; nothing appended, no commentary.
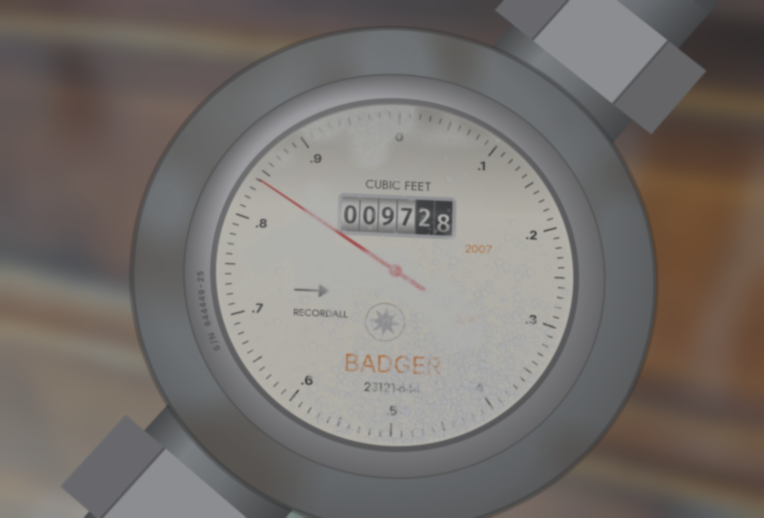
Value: 9727.84 ft³
